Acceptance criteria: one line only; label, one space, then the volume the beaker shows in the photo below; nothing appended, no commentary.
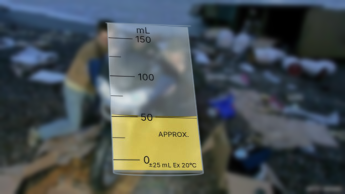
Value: 50 mL
